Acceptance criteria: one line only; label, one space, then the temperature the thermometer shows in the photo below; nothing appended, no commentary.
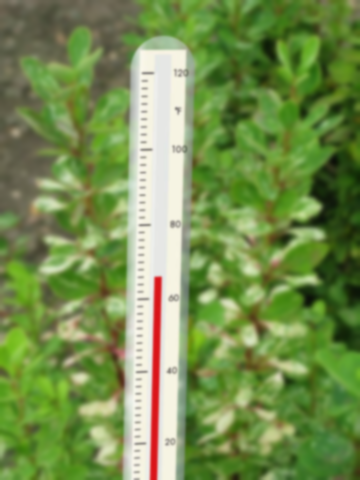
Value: 66 °F
